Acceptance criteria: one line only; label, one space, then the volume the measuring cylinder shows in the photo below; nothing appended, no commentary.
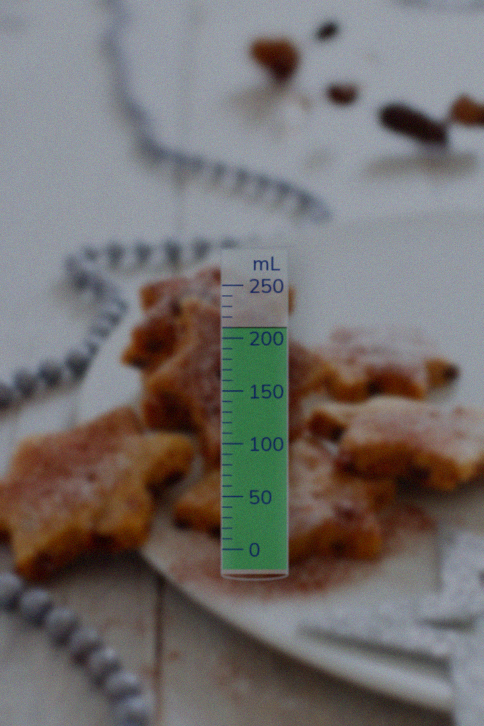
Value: 210 mL
